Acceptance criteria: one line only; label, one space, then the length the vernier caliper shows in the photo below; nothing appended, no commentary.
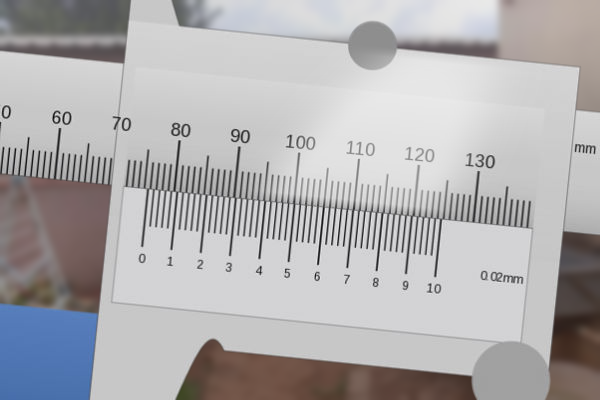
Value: 75.6 mm
